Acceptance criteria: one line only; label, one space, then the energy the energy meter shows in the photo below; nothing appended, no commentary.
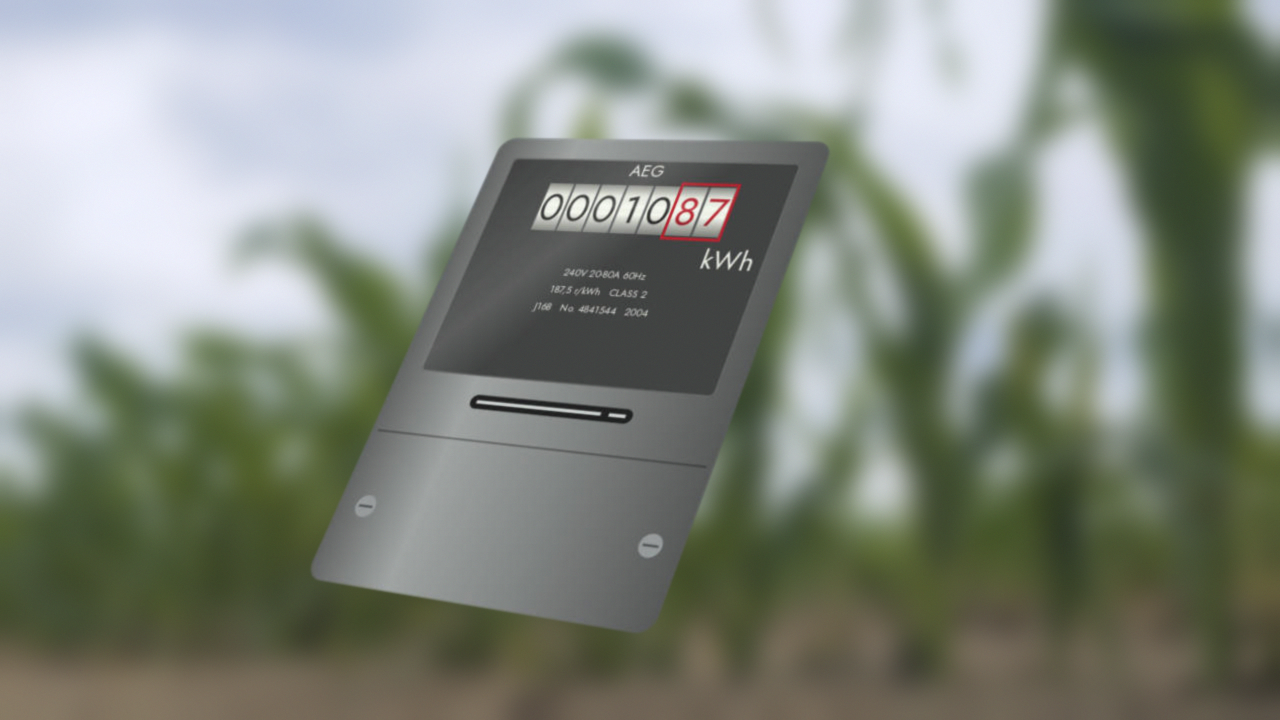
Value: 10.87 kWh
